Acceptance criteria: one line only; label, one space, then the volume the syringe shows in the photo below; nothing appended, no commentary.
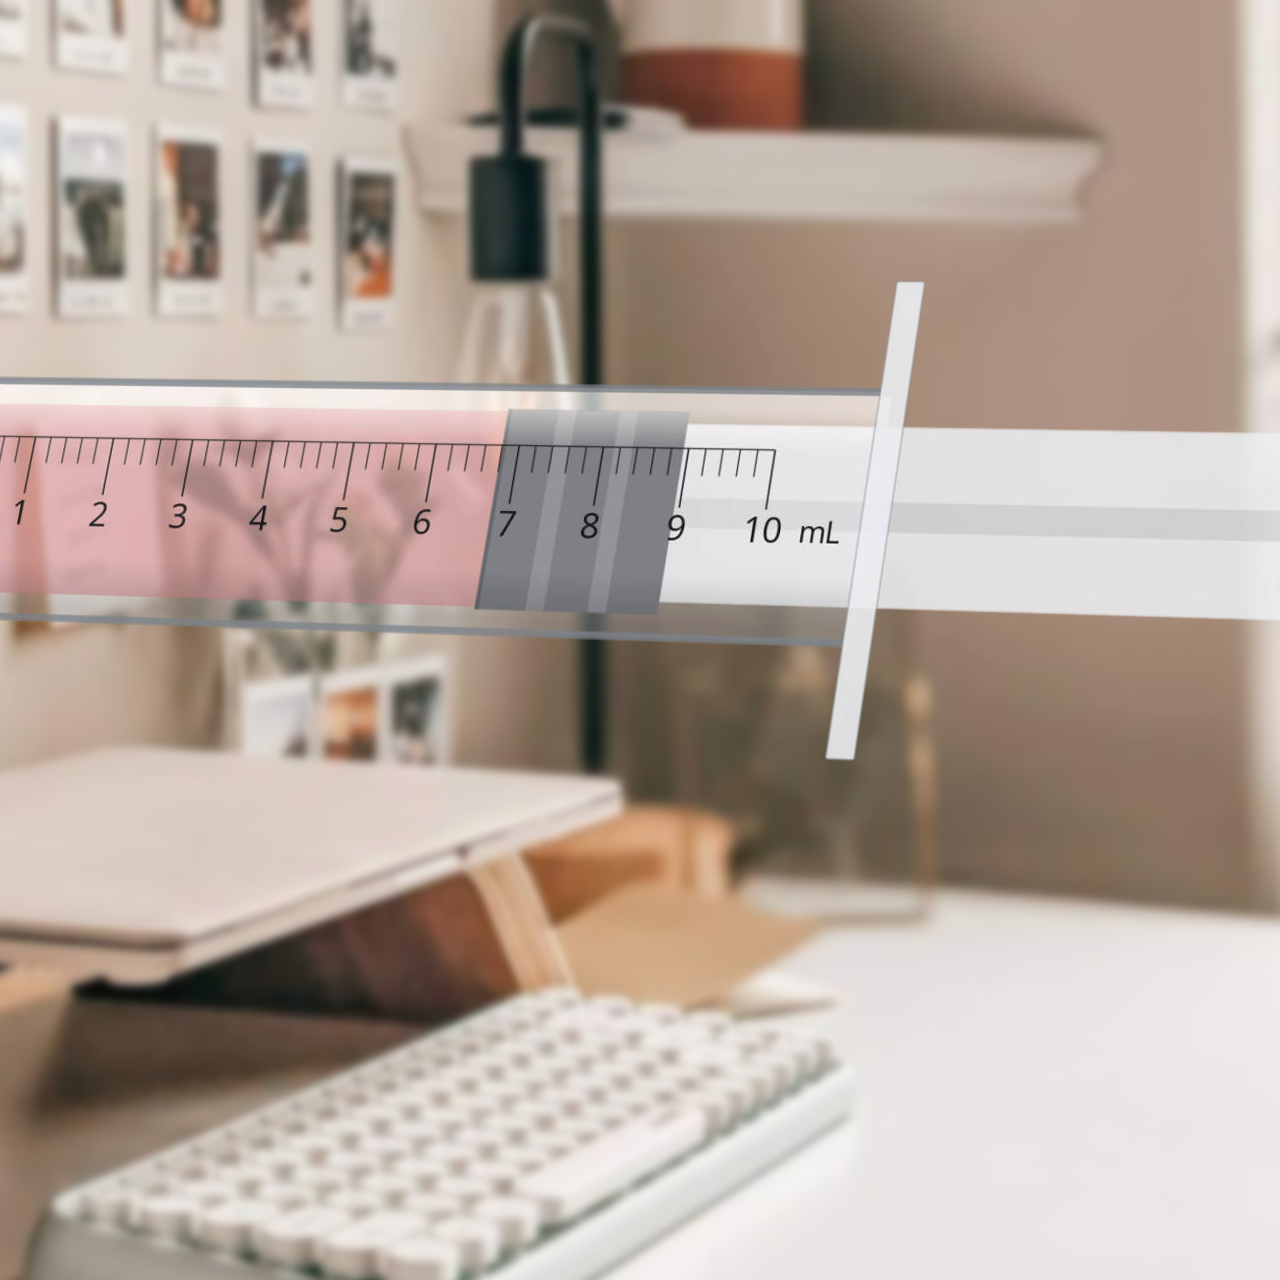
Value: 6.8 mL
